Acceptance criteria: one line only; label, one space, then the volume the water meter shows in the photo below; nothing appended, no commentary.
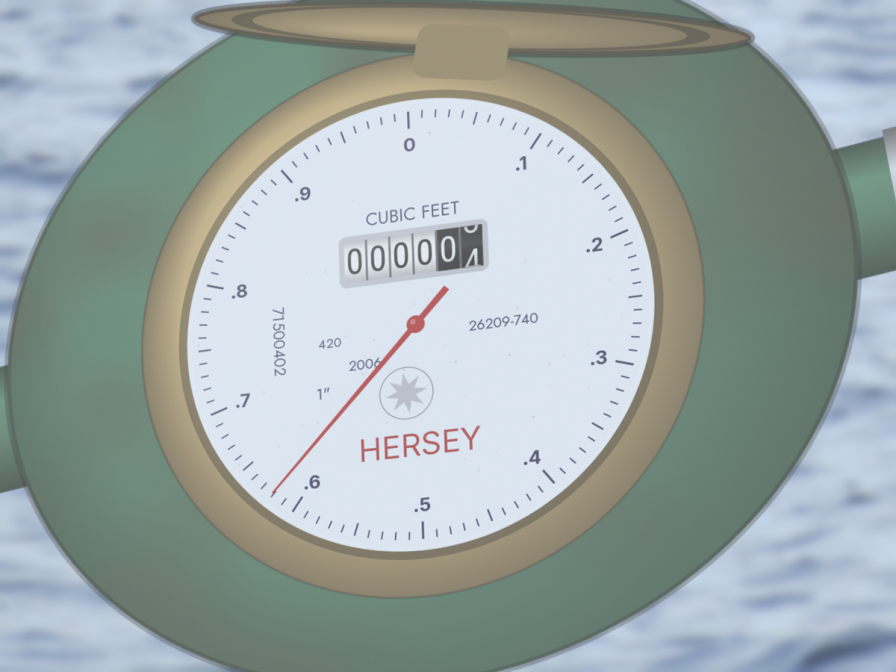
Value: 3.62 ft³
